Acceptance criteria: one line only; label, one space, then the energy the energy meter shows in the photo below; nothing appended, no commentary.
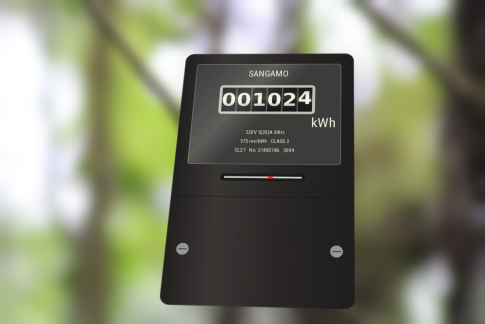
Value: 1024 kWh
